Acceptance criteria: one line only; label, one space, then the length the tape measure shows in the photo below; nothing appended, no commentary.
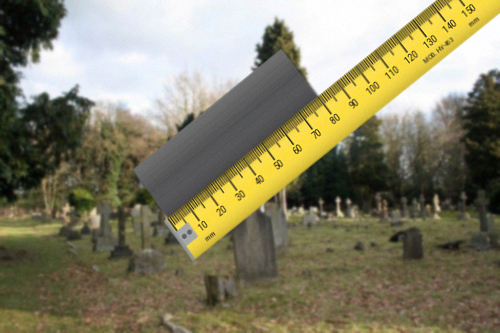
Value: 80 mm
